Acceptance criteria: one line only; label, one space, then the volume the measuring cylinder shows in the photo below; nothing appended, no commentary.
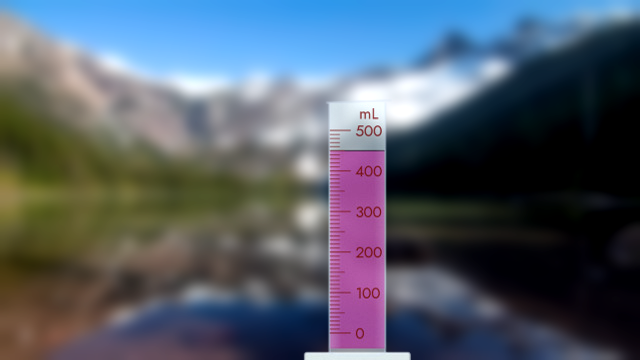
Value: 450 mL
